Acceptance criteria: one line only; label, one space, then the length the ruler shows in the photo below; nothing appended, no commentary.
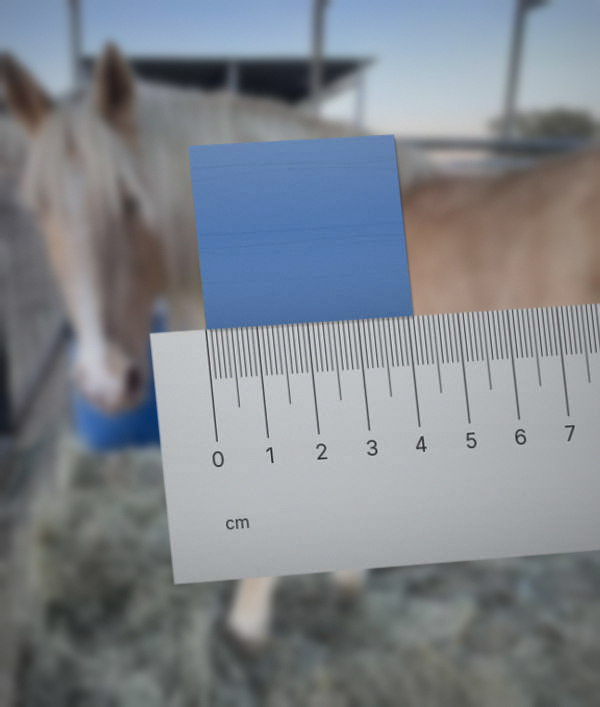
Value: 4.1 cm
